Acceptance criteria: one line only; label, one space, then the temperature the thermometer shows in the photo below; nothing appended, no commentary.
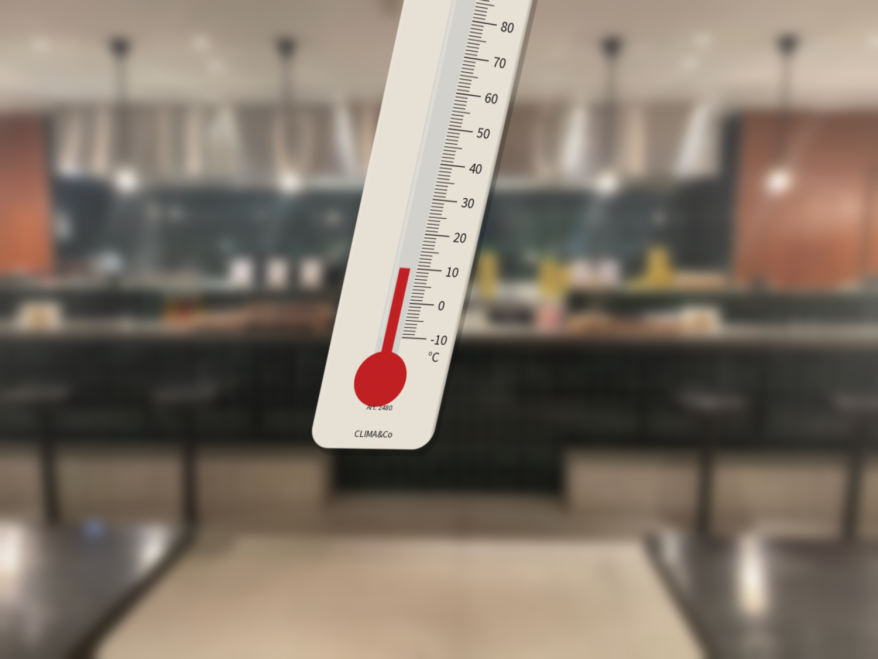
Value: 10 °C
